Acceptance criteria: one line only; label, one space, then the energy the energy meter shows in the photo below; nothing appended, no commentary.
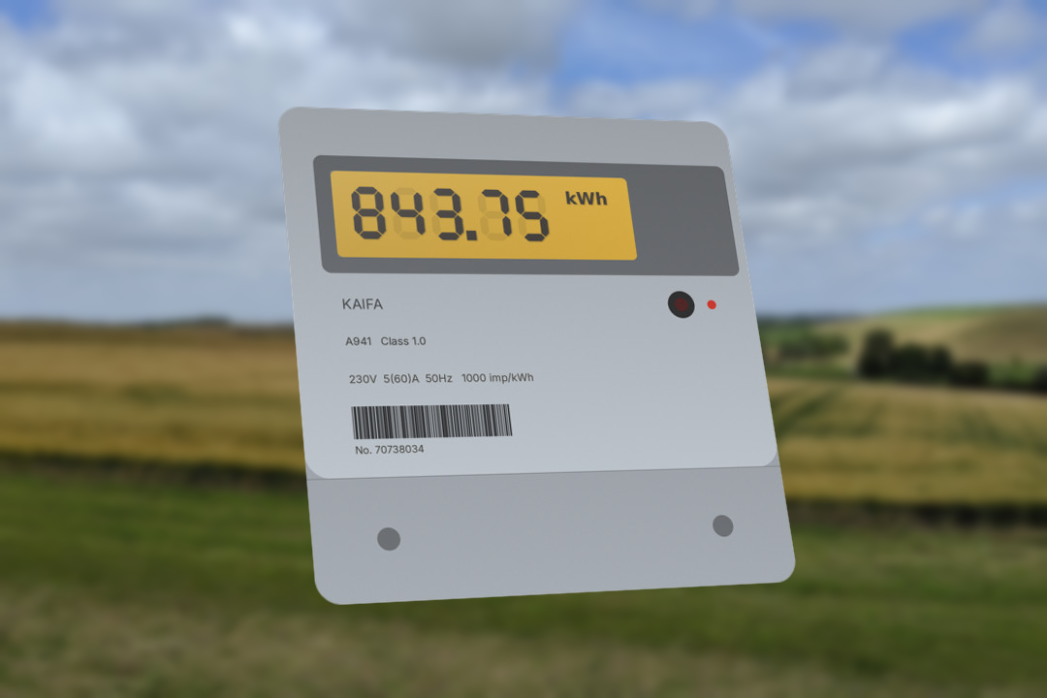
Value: 843.75 kWh
